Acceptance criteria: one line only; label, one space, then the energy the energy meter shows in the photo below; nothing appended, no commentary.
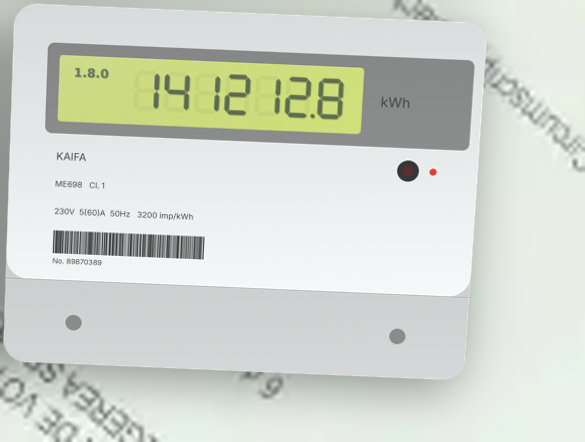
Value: 141212.8 kWh
